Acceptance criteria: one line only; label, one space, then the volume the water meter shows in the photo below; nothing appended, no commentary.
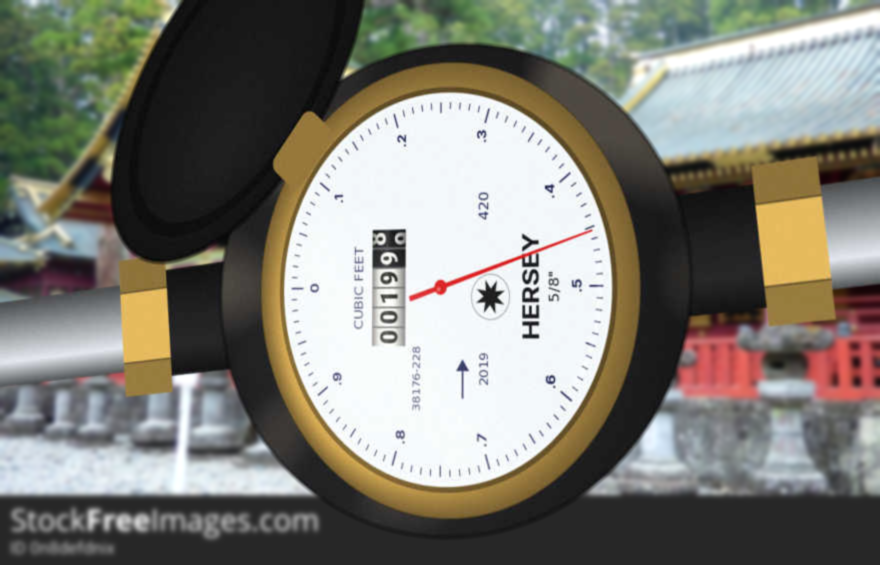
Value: 1998.45 ft³
